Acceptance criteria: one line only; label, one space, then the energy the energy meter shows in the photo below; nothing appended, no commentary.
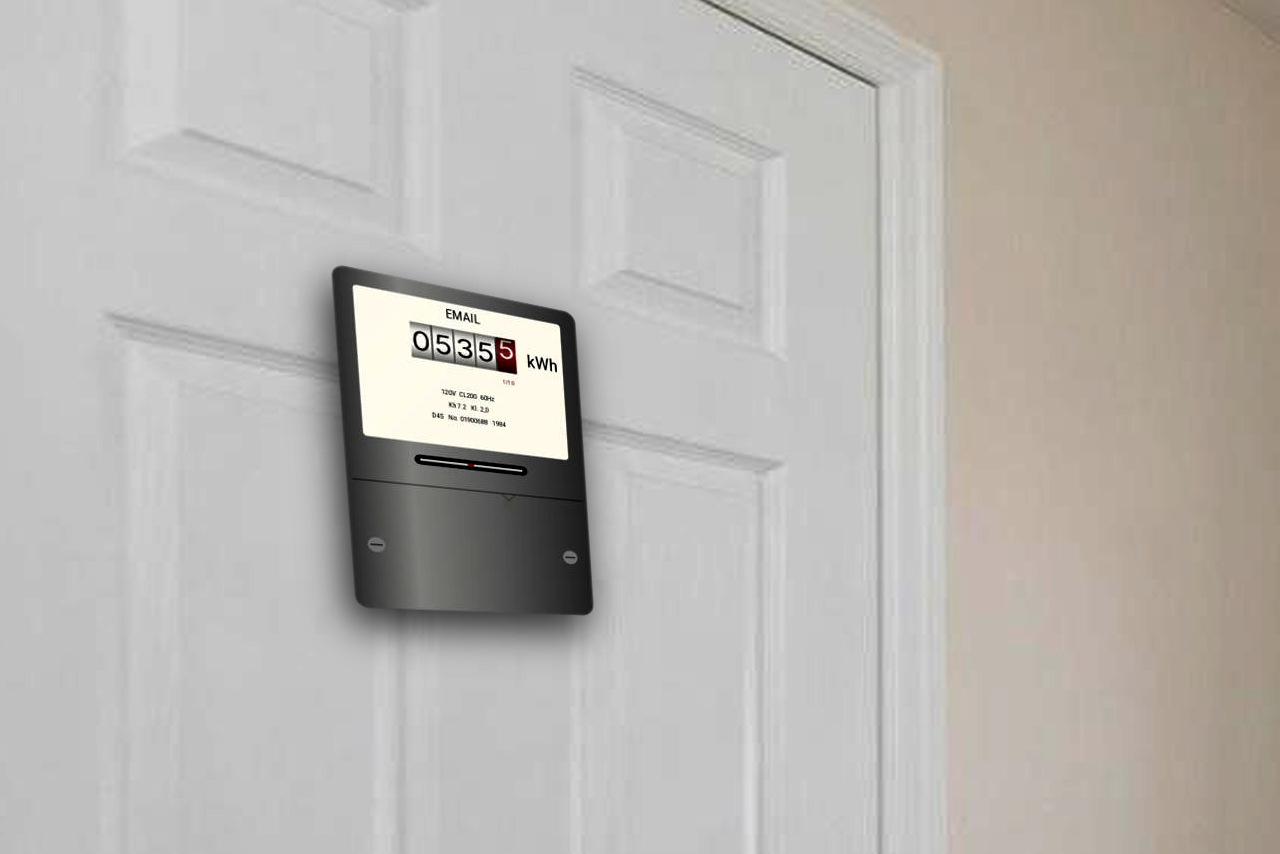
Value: 535.5 kWh
